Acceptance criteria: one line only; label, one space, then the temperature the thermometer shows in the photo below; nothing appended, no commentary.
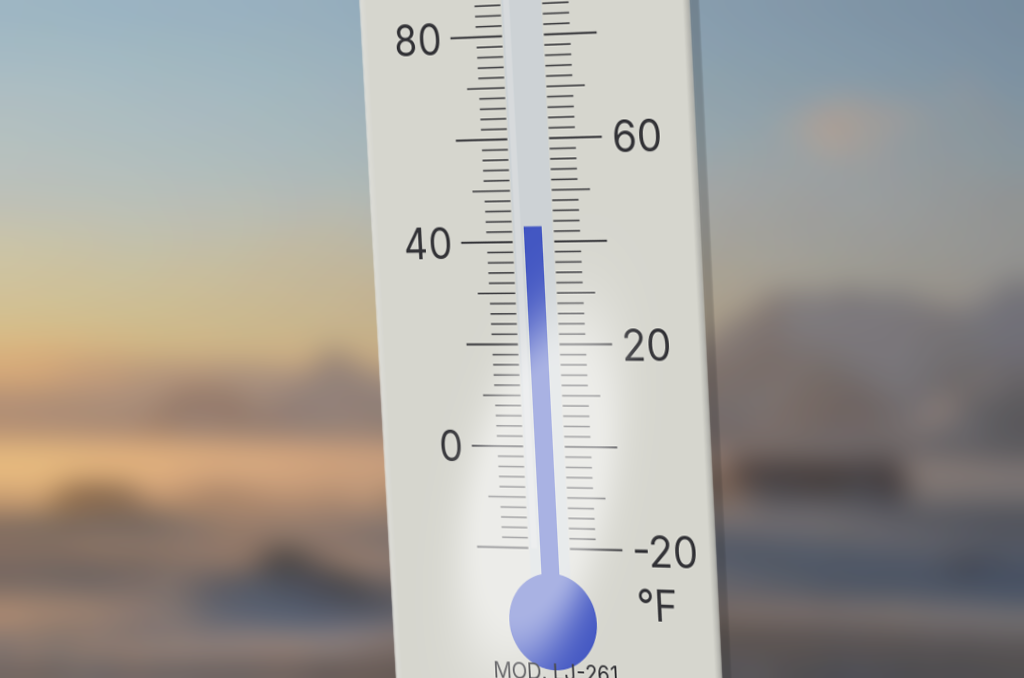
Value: 43 °F
